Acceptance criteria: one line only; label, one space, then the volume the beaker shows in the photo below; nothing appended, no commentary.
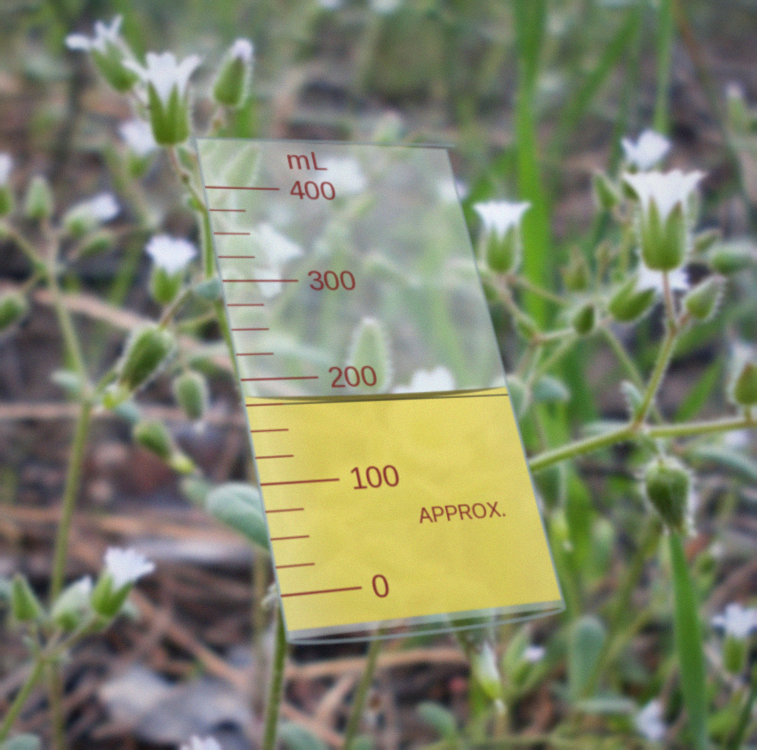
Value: 175 mL
